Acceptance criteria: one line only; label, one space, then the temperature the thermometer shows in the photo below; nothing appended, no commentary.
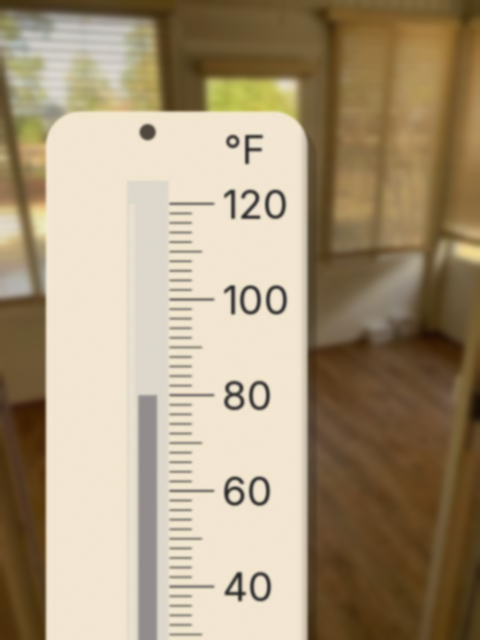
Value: 80 °F
